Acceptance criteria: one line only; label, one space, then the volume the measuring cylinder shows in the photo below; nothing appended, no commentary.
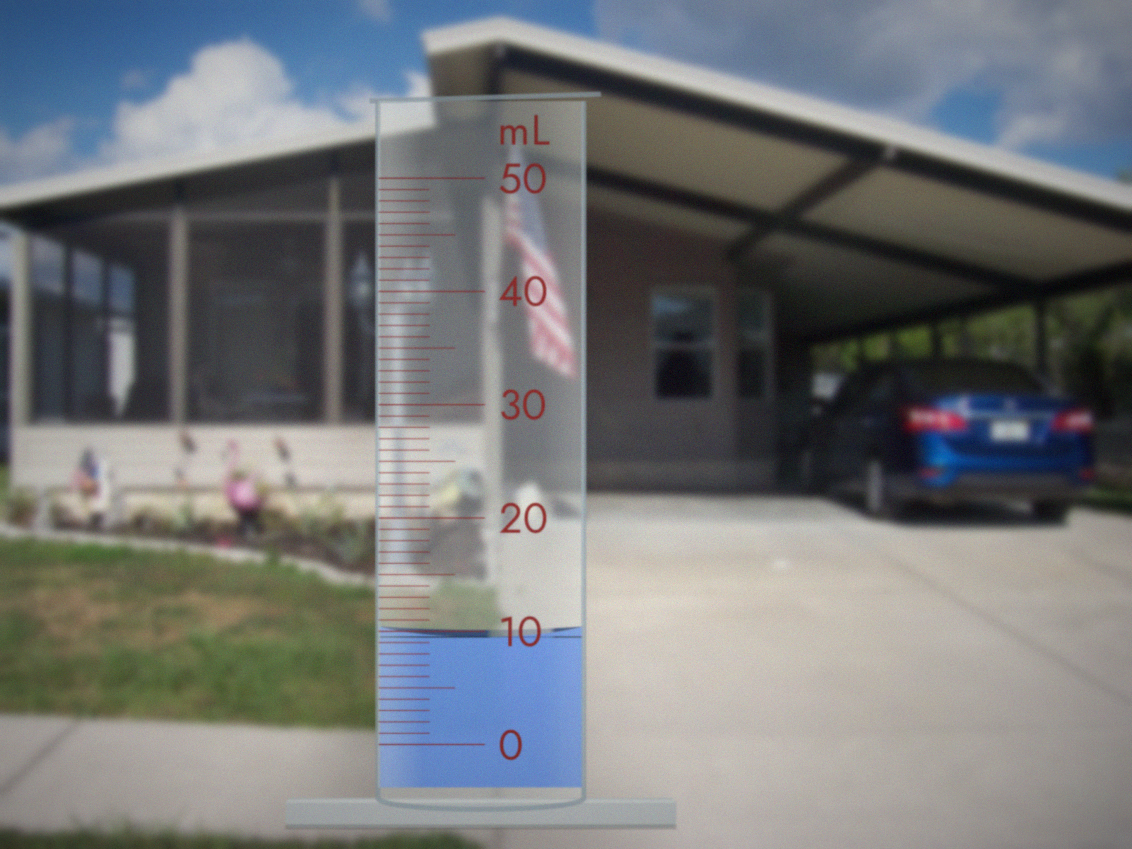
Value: 9.5 mL
